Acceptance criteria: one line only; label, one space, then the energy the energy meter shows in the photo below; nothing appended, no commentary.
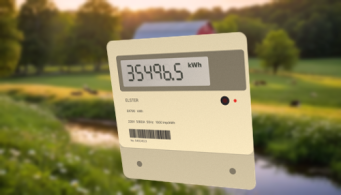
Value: 35496.5 kWh
